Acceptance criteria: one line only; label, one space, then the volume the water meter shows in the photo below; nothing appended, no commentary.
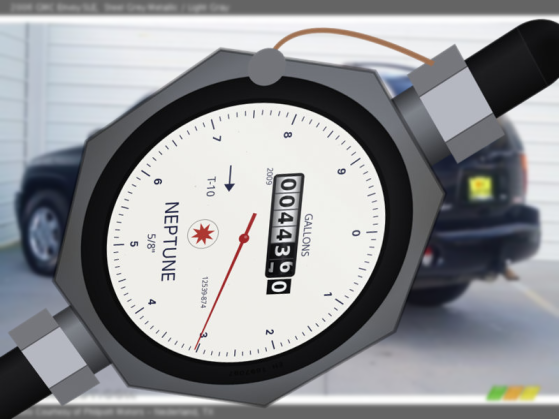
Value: 44363.0 gal
